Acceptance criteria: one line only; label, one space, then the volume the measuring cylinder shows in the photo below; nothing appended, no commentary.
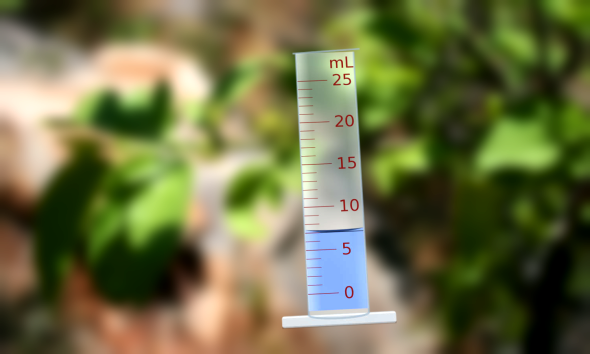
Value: 7 mL
